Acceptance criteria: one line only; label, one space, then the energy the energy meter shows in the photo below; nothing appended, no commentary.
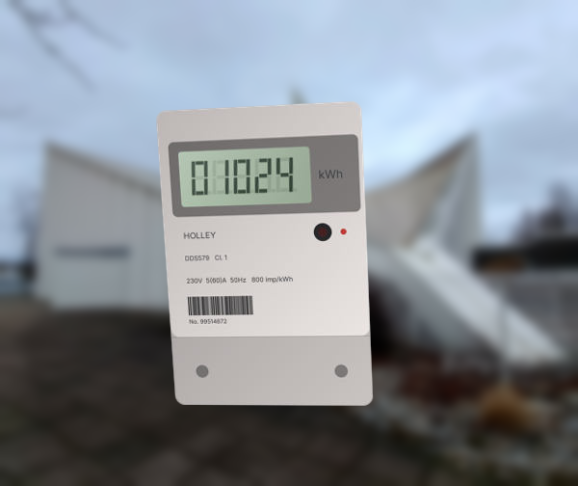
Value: 1024 kWh
